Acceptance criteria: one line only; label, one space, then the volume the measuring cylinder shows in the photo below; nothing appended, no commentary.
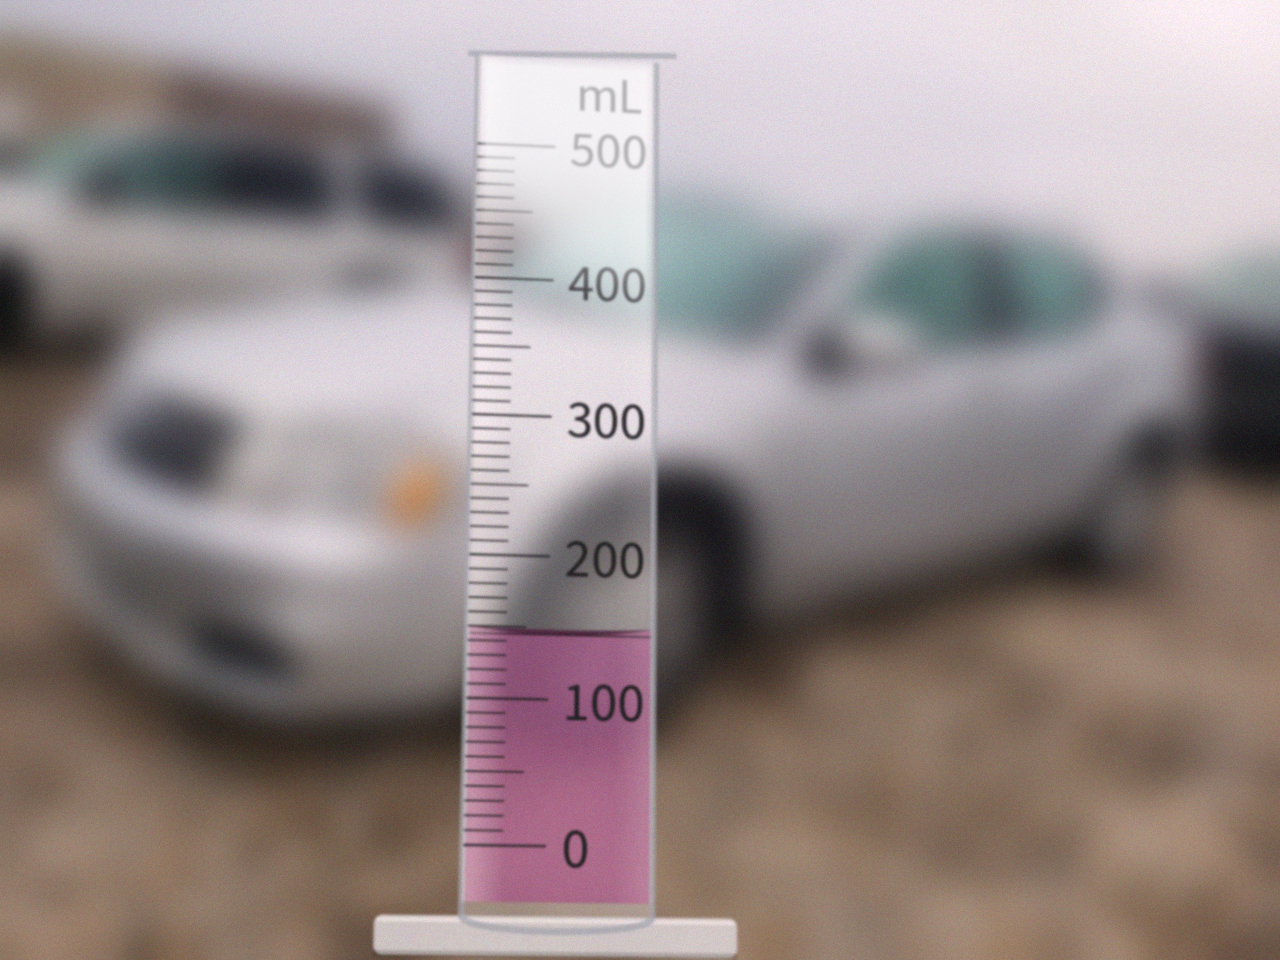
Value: 145 mL
